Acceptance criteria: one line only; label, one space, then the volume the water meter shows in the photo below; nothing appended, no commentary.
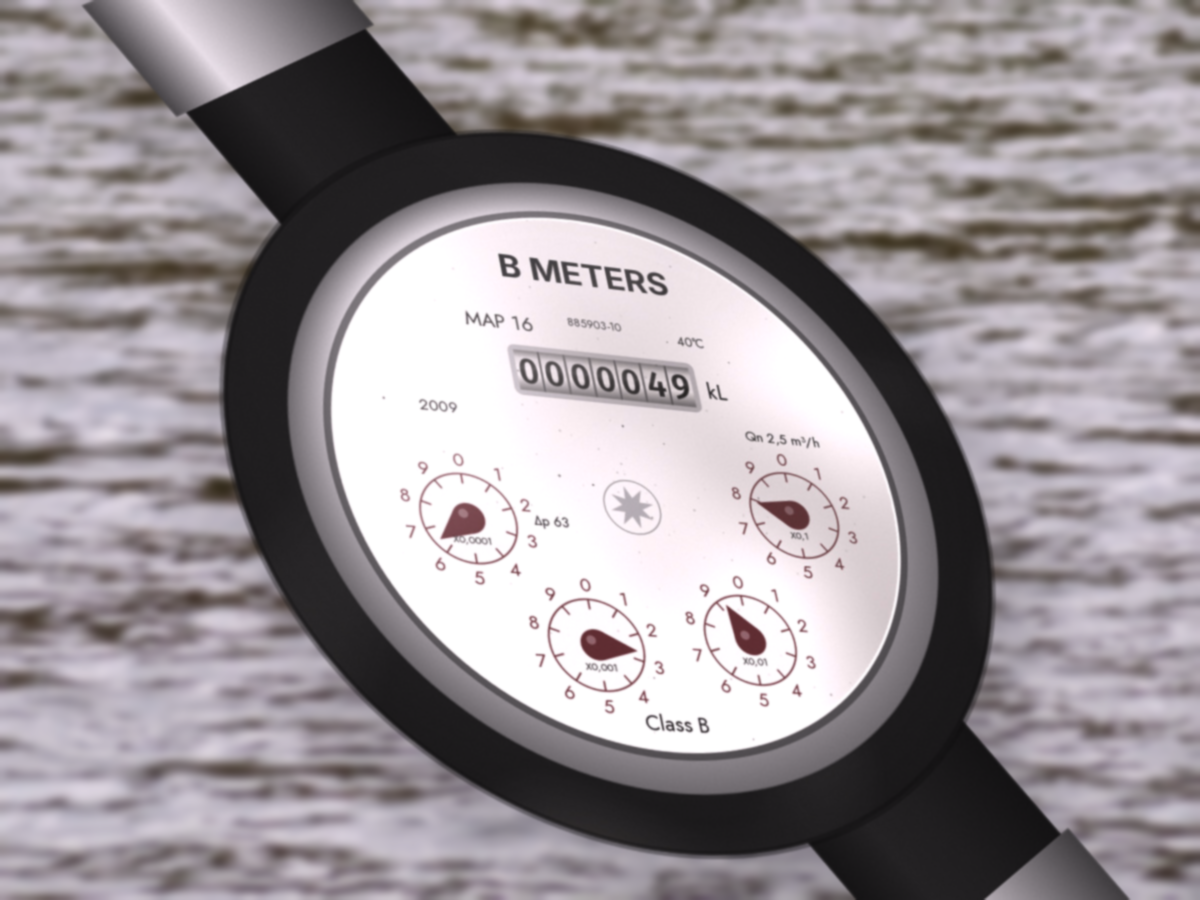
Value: 49.7926 kL
